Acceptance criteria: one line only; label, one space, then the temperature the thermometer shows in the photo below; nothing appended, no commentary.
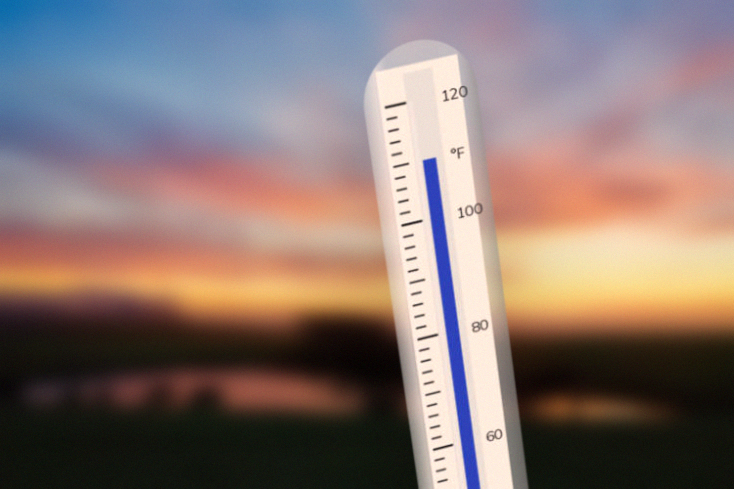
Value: 110 °F
